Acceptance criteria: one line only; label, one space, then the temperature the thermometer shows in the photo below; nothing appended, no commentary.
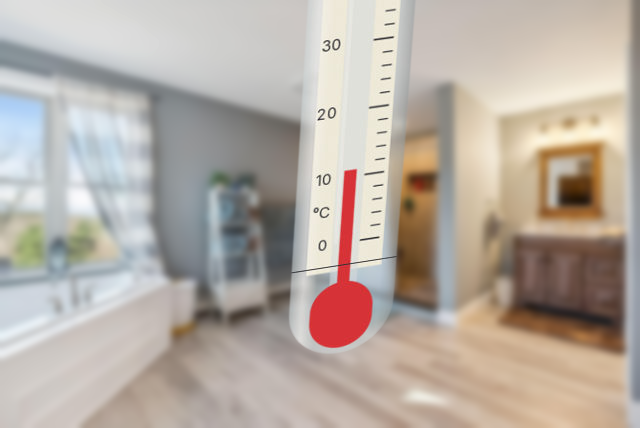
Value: 11 °C
